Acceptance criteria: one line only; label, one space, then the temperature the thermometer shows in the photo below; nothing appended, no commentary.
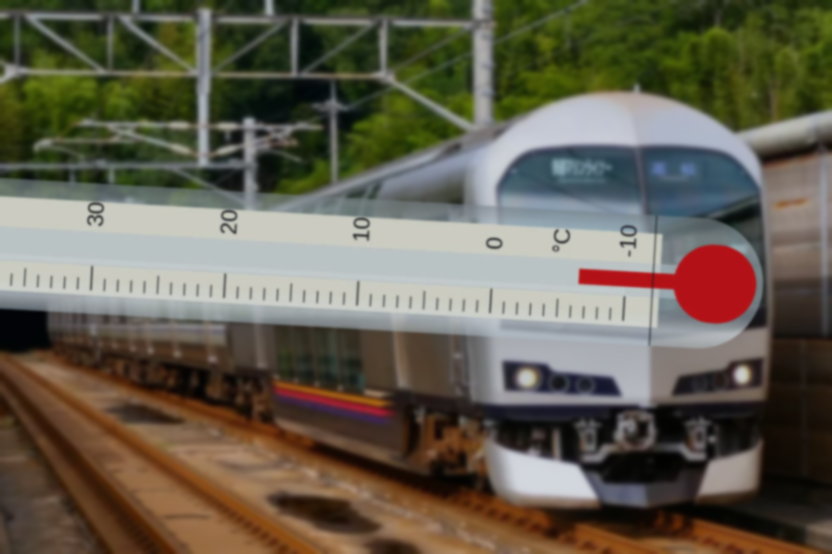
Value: -6.5 °C
